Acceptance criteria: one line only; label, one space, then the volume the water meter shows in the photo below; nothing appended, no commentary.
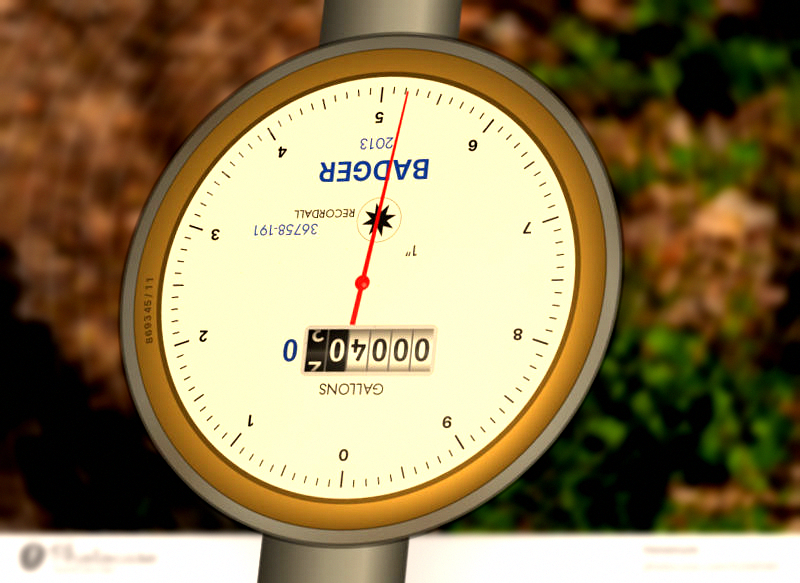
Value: 4025.2 gal
